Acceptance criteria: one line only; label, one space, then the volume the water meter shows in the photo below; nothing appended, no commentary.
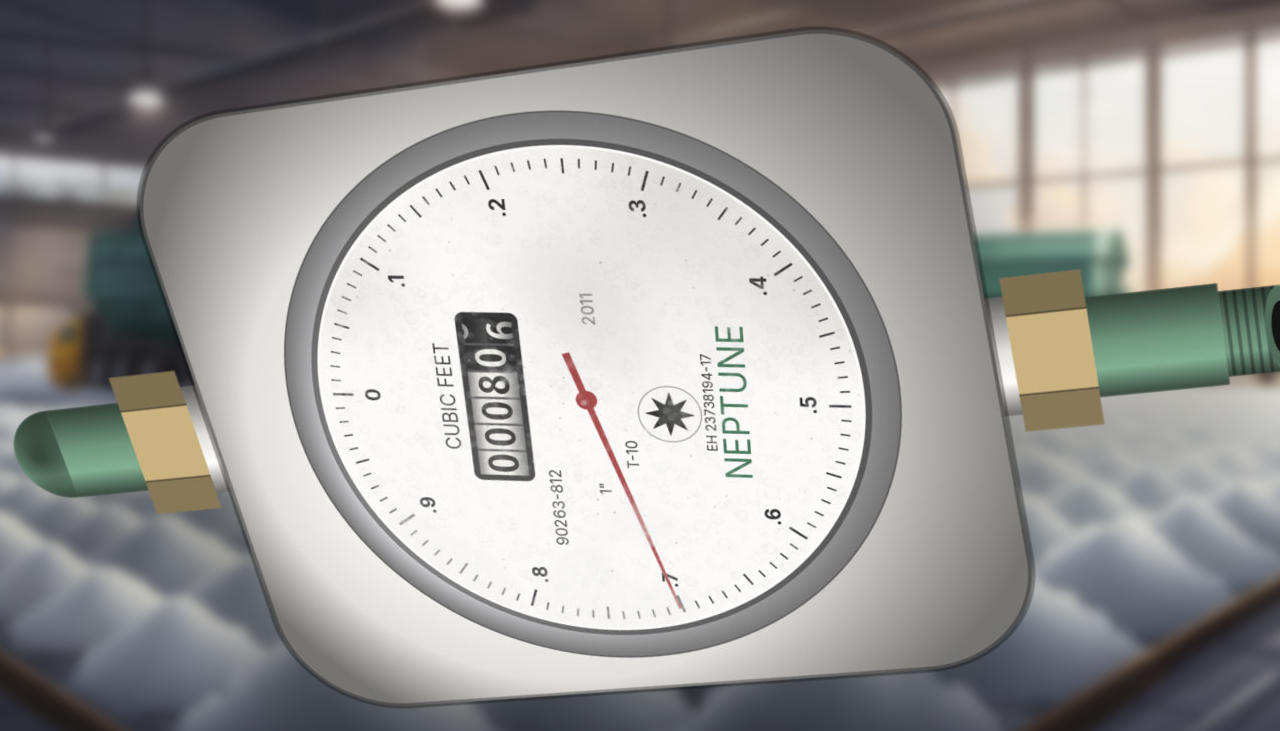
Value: 805.70 ft³
